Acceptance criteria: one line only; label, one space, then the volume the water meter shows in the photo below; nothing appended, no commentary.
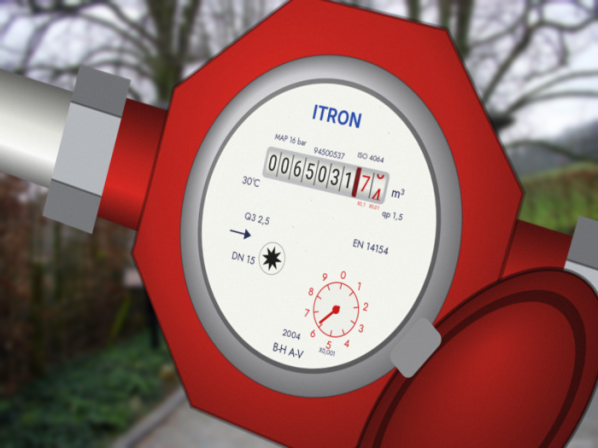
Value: 65031.736 m³
